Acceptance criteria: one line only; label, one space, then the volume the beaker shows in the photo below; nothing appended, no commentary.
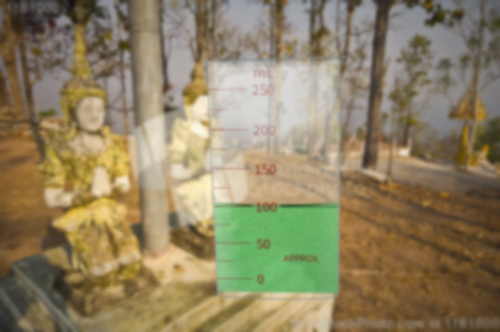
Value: 100 mL
